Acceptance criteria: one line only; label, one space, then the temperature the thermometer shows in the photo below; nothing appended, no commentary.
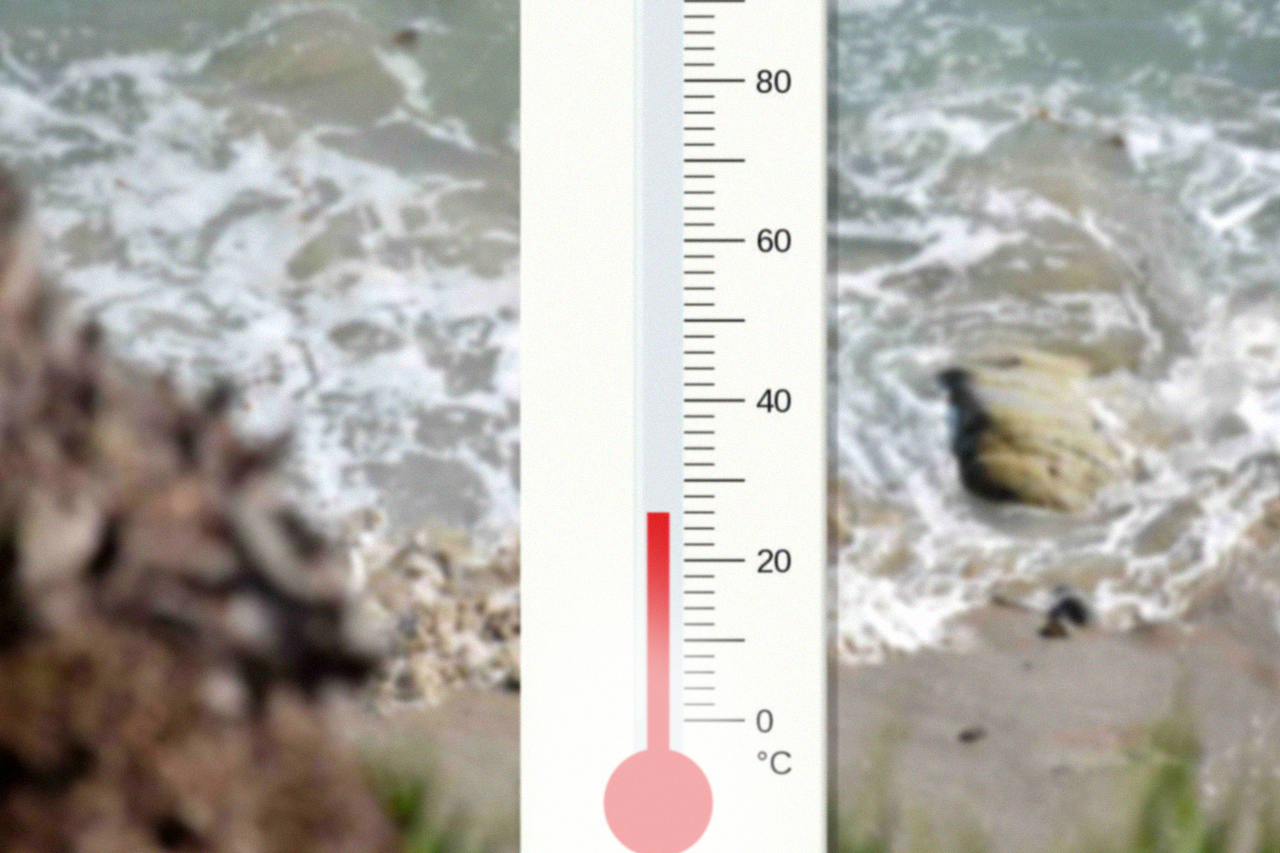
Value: 26 °C
